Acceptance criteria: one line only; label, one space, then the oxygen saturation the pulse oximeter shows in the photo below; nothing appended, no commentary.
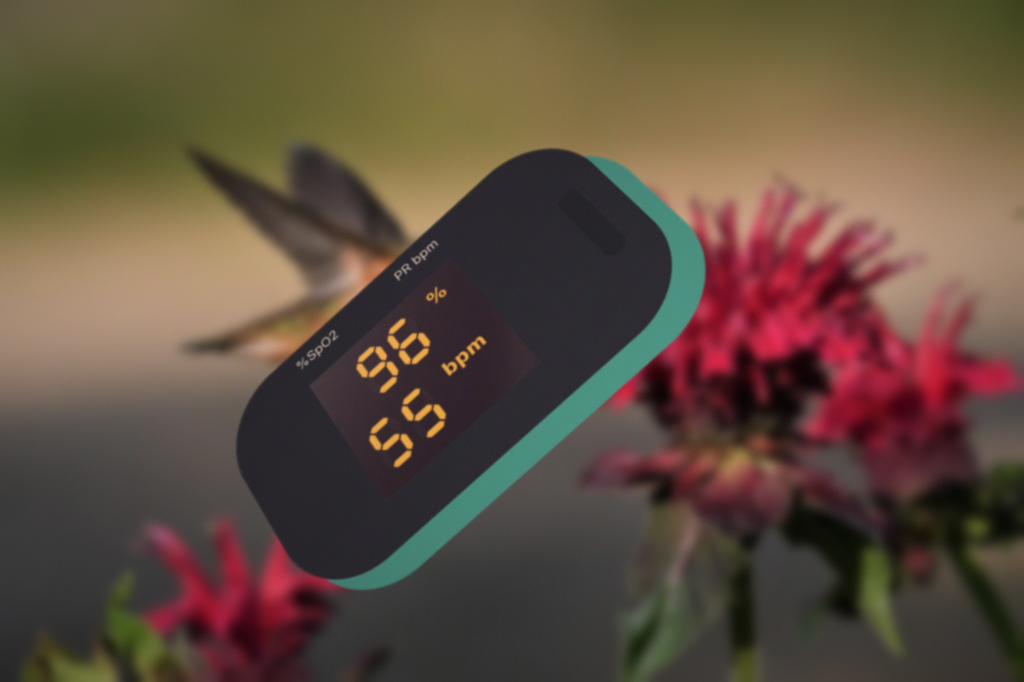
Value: 96 %
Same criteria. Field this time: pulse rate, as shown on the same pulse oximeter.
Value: 55 bpm
